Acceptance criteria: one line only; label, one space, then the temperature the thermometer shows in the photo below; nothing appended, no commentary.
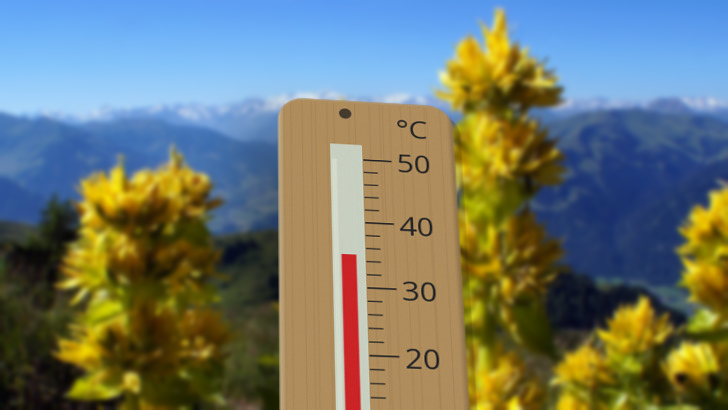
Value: 35 °C
